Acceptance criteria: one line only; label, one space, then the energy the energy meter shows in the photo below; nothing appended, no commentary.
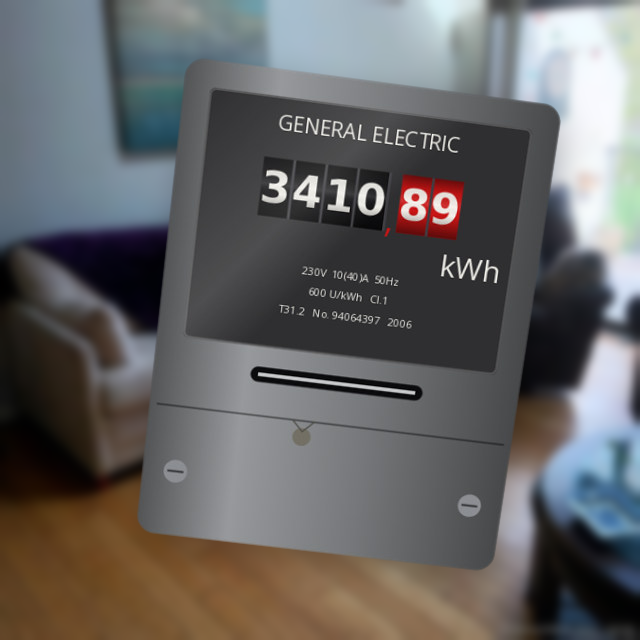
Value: 3410.89 kWh
